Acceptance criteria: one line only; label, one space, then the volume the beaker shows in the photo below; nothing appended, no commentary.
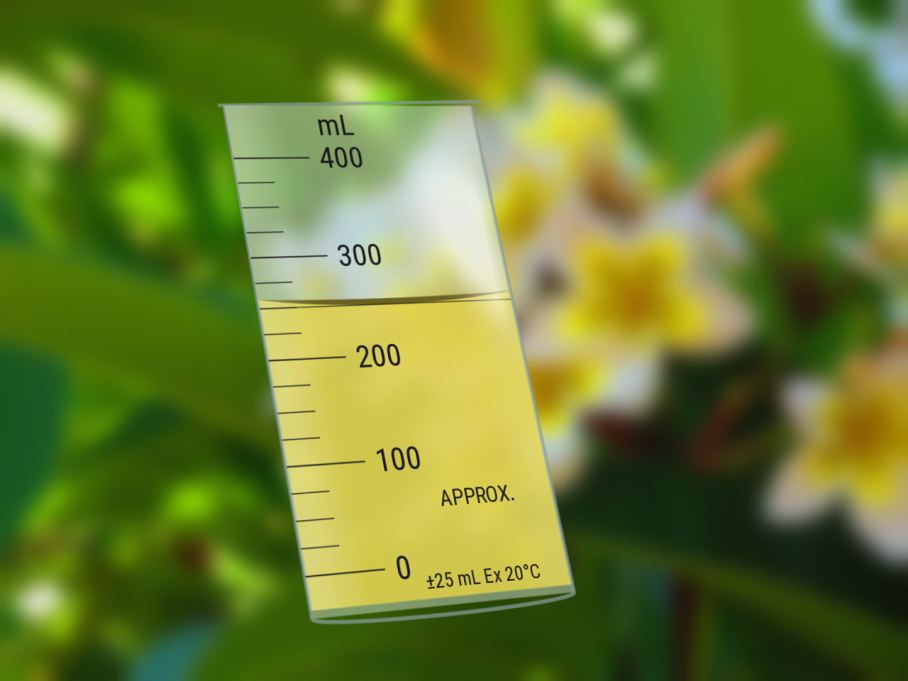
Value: 250 mL
